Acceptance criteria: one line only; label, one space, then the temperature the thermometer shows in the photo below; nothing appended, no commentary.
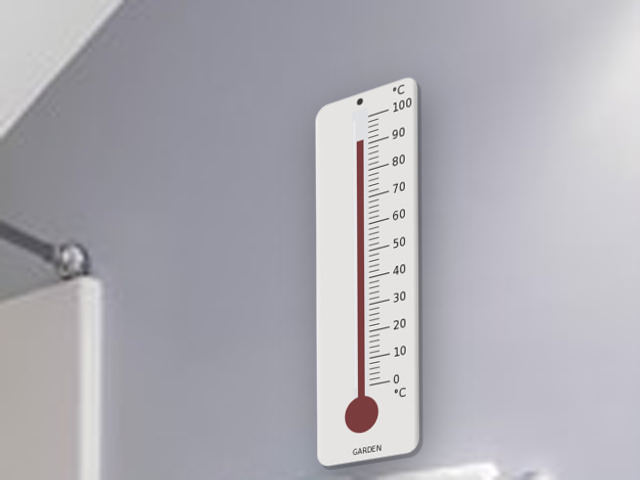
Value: 92 °C
